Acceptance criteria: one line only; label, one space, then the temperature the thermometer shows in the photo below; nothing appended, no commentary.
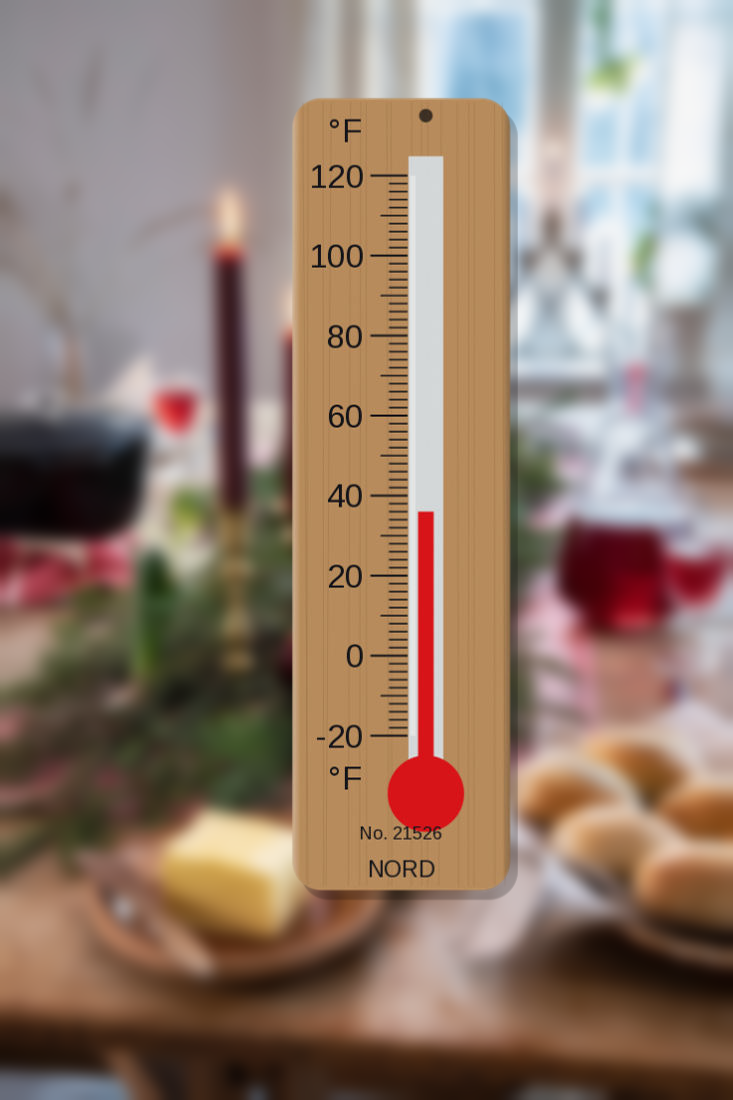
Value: 36 °F
